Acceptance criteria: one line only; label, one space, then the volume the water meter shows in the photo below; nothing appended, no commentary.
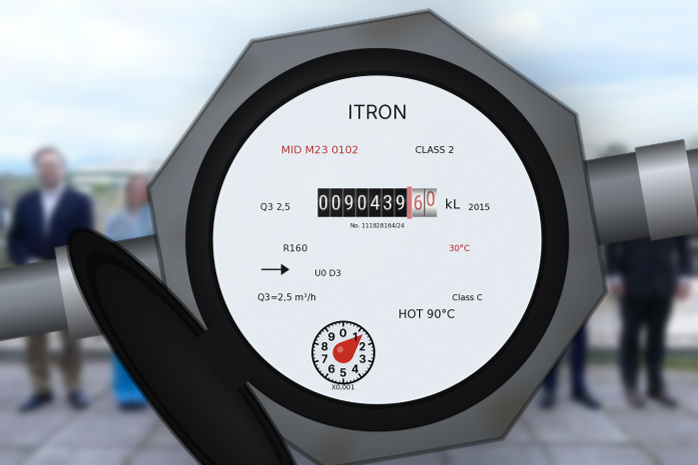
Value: 90439.601 kL
